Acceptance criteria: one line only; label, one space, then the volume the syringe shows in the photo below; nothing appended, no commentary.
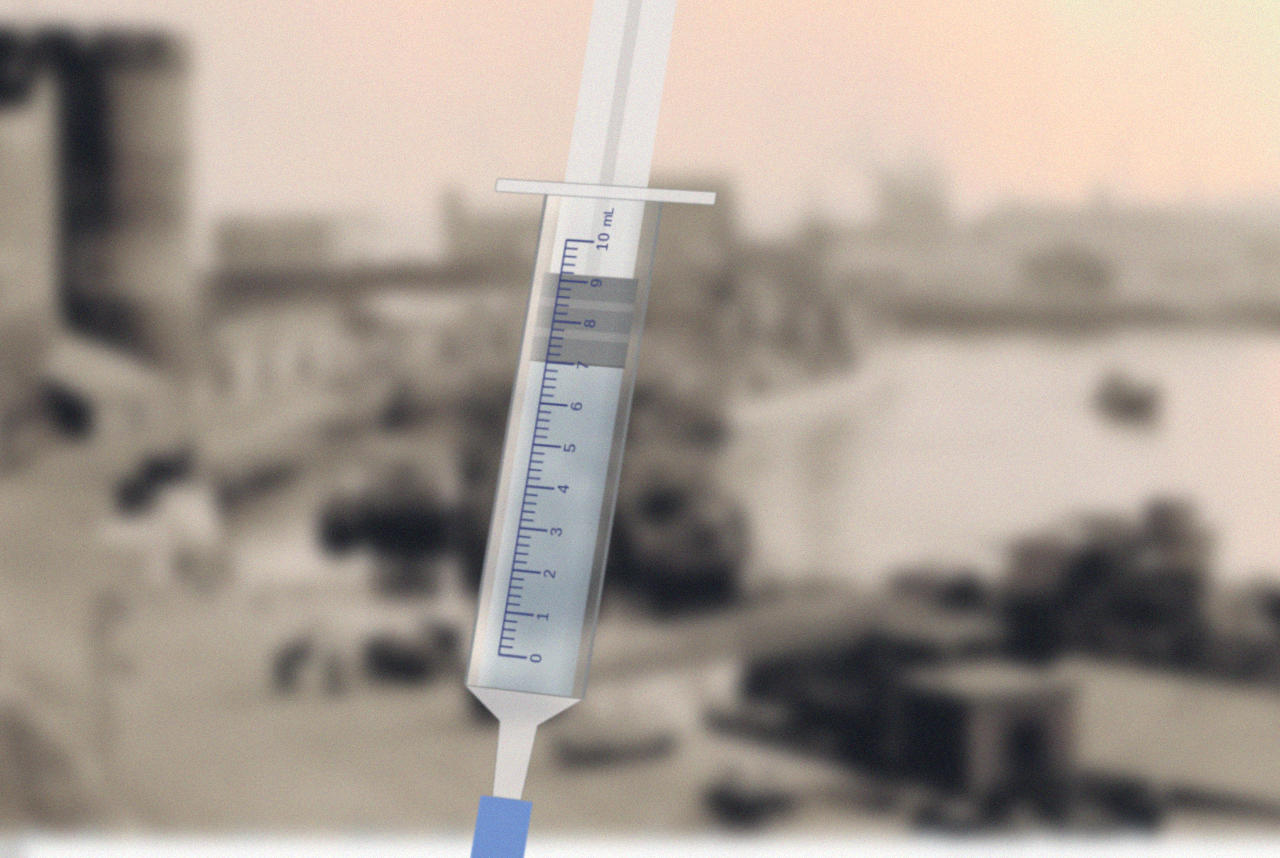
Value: 7 mL
